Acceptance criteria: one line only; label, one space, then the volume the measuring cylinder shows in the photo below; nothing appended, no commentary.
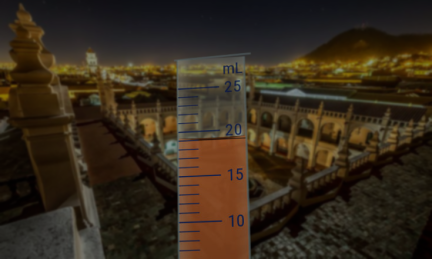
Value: 19 mL
